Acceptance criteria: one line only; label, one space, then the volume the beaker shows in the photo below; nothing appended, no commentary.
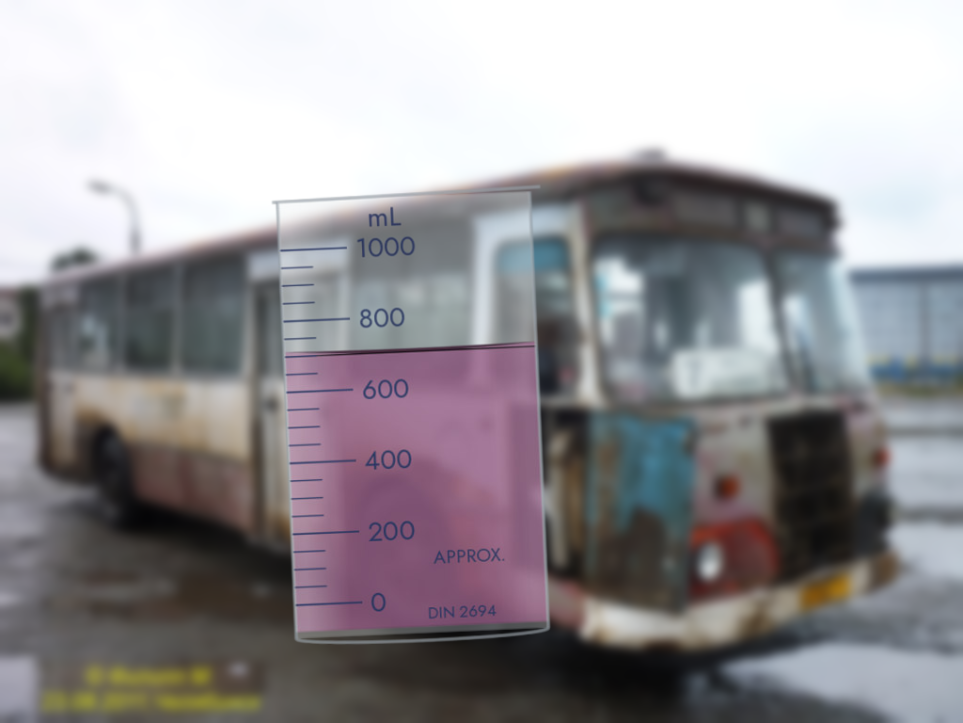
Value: 700 mL
